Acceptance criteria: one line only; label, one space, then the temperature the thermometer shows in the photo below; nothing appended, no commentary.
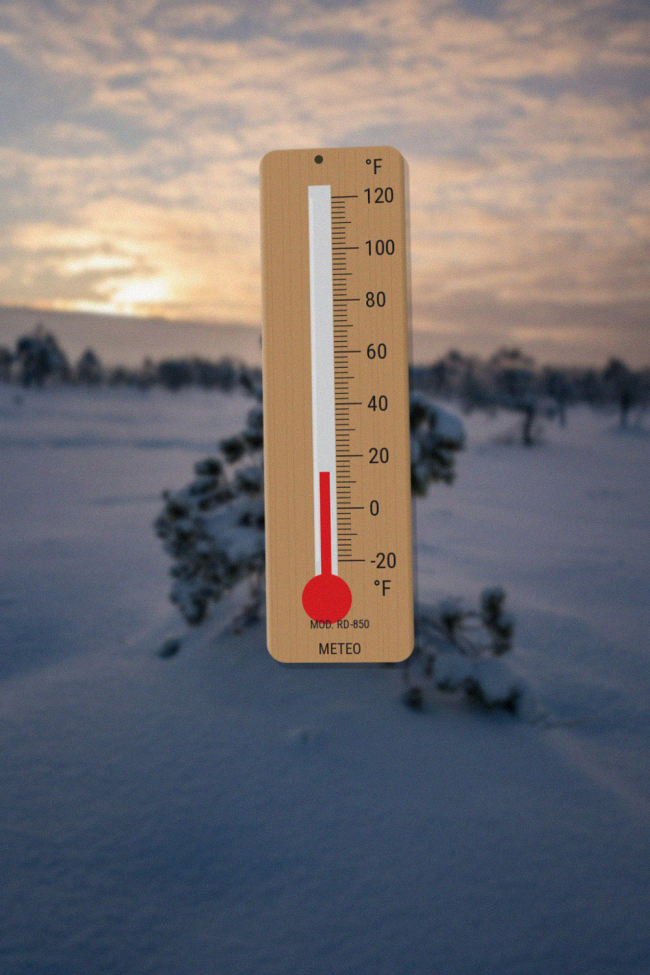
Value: 14 °F
